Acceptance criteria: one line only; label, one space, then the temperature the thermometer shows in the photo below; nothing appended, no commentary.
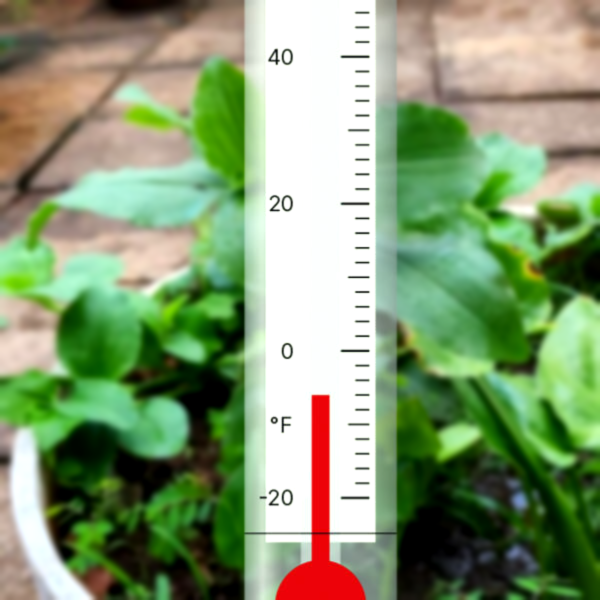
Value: -6 °F
